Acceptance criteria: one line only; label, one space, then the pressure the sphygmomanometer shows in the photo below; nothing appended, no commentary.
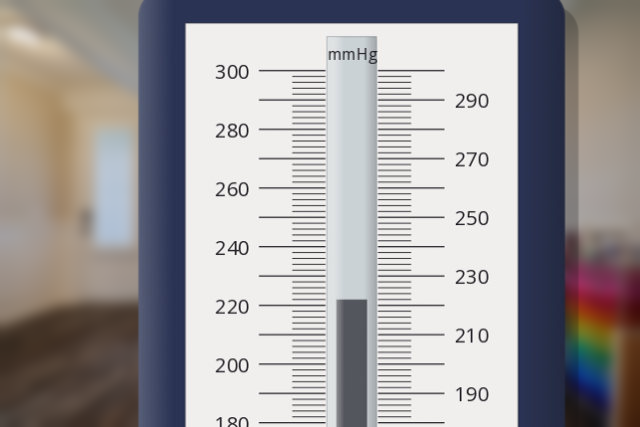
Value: 222 mmHg
